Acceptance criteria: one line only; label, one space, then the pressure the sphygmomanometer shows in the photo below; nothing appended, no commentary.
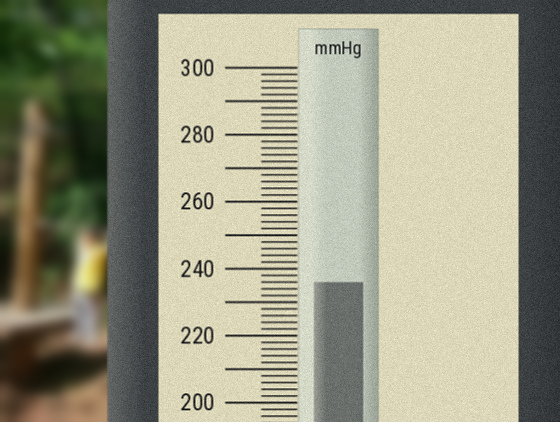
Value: 236 mmHg
